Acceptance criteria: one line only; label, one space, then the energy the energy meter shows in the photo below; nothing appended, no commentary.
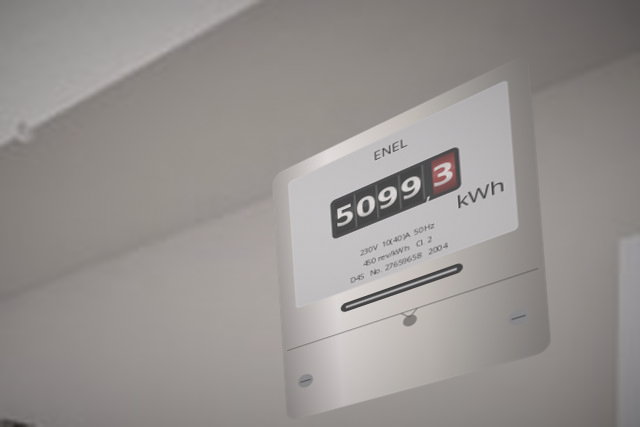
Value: 5099.3 kWh
